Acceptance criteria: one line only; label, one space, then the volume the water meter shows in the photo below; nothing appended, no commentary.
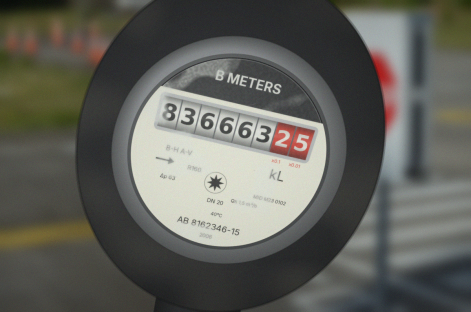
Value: 836663.25 kL
